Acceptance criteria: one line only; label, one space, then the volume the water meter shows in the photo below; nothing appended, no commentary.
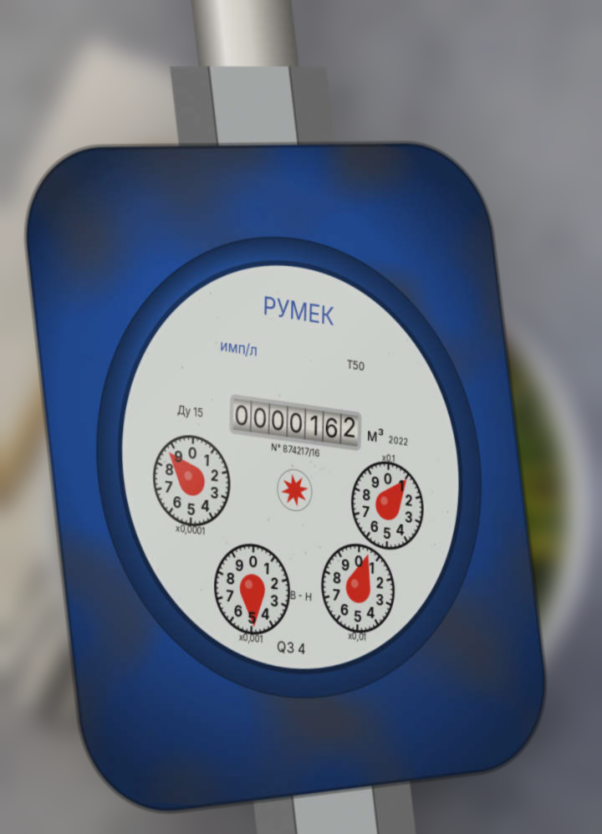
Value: 162.1048 m³
